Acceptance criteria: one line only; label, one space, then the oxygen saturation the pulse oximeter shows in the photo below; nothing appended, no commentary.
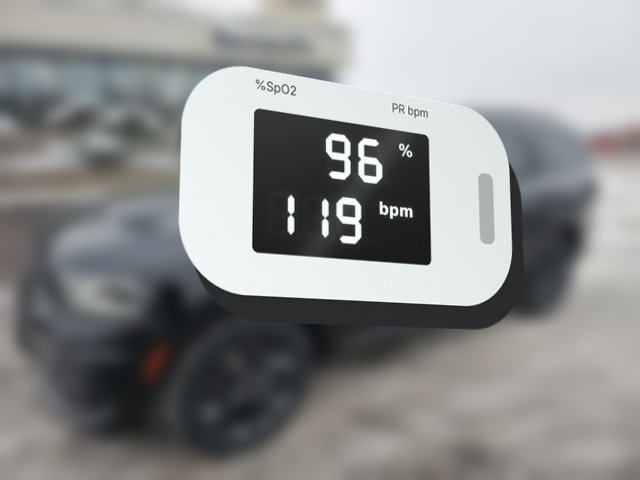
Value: 96 %
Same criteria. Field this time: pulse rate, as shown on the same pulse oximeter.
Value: 119 bpm
